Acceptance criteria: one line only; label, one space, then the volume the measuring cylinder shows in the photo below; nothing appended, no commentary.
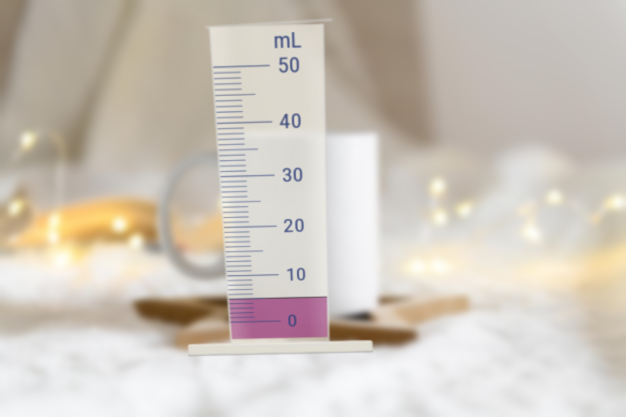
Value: 5 mL
